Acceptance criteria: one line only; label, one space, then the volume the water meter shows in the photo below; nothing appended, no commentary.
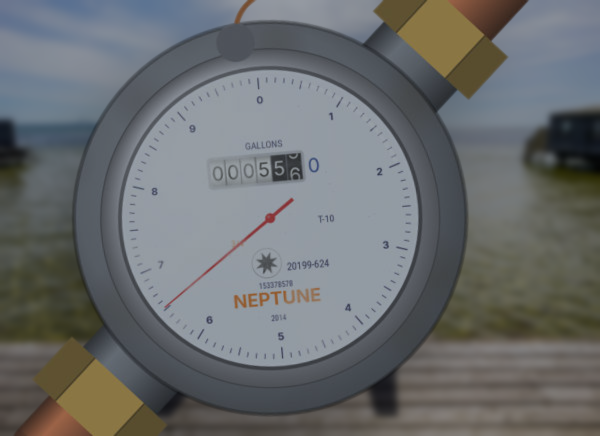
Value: 5556.5 gal
